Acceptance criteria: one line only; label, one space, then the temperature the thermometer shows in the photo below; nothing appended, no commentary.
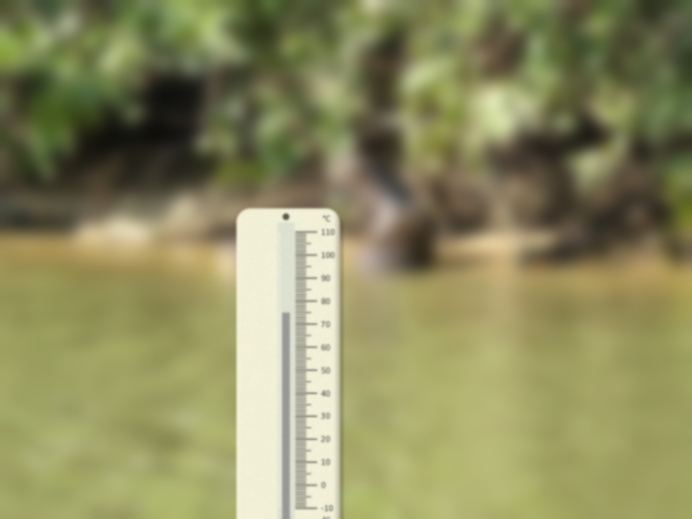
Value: 75 °C
